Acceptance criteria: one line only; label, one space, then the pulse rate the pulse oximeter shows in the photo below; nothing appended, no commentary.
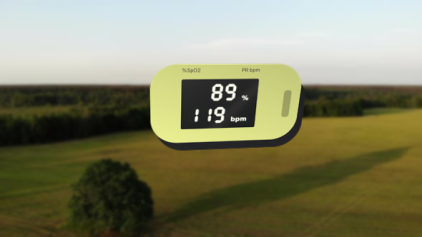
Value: 119 bpm
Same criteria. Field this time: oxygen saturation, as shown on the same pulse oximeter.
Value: 89 %
